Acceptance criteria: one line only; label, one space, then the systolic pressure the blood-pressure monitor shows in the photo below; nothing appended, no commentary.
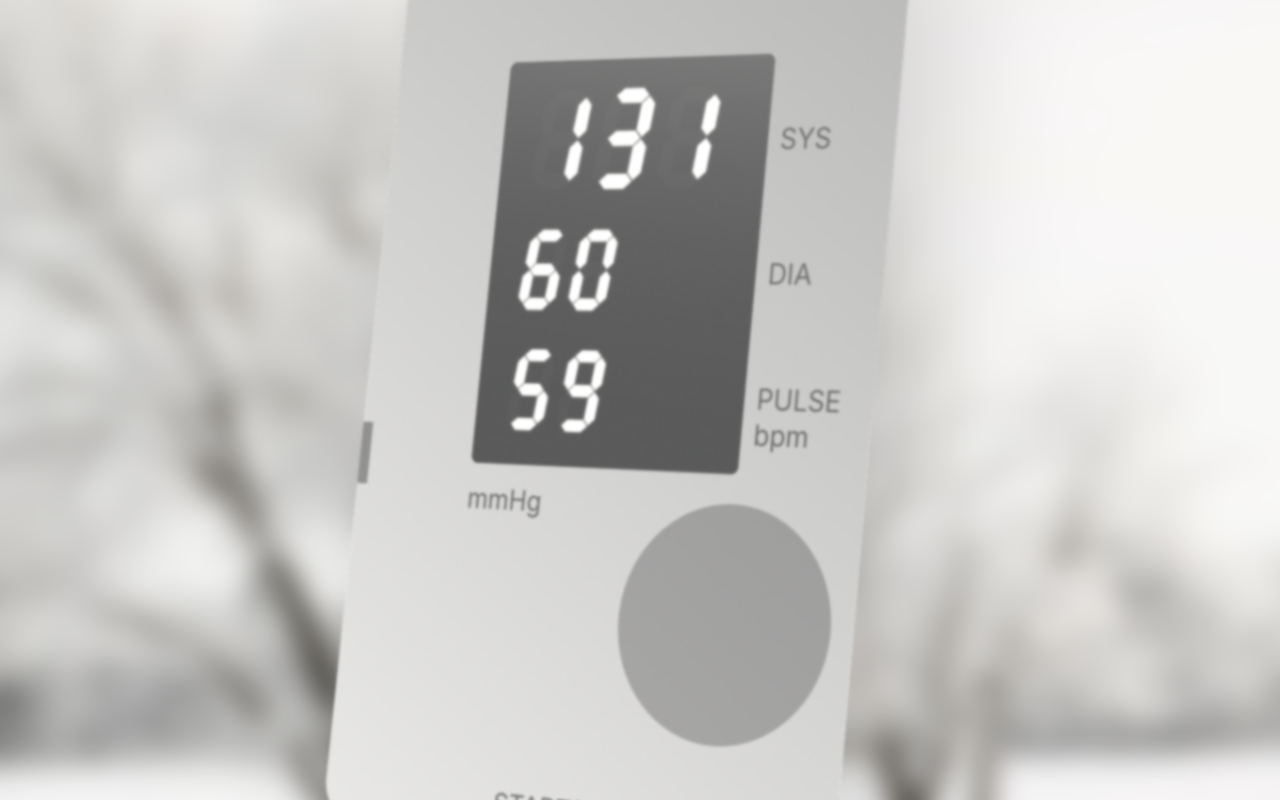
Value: 131 mmHg
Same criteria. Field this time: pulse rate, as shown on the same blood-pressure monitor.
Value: 59 bpm
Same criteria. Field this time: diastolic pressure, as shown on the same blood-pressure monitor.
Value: 60 mmHg
